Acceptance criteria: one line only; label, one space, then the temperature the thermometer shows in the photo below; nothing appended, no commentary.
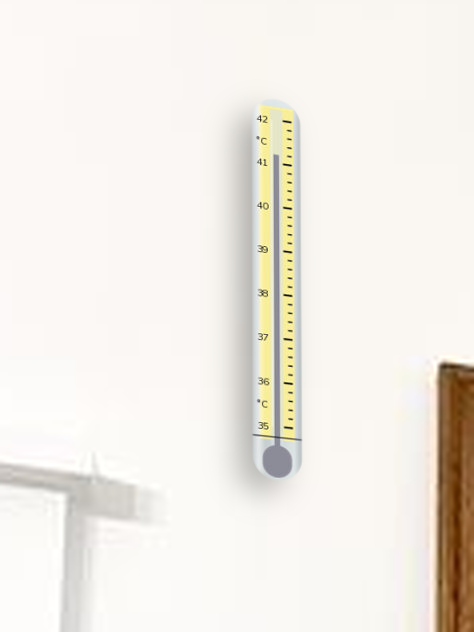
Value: 41.2 °C
